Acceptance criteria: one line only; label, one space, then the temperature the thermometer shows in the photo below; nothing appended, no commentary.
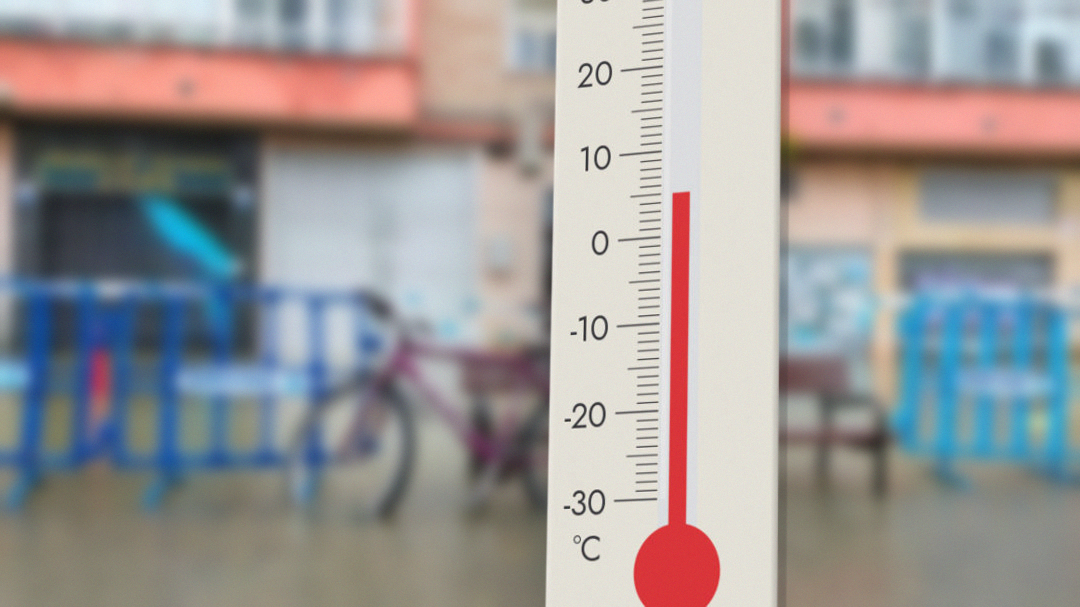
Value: 5 °C
